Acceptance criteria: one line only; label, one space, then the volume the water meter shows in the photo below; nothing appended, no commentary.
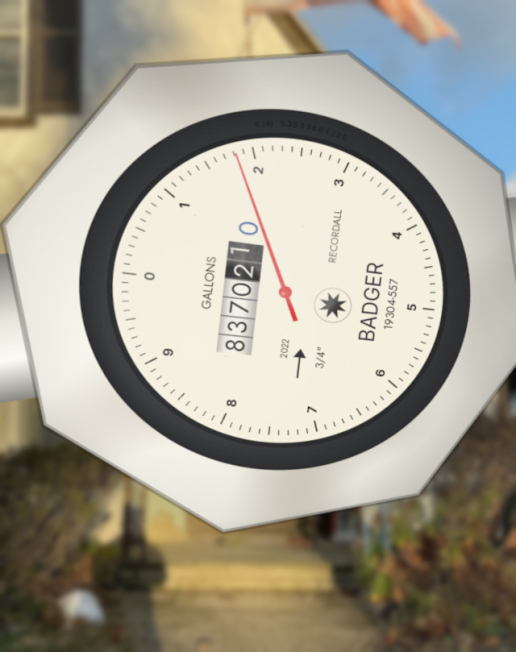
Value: 8370211.8 gal
